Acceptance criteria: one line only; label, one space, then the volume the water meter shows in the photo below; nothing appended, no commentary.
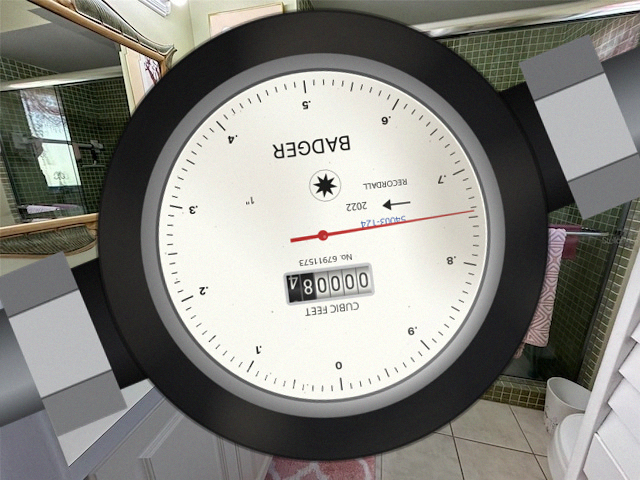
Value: 83.74 ft³
